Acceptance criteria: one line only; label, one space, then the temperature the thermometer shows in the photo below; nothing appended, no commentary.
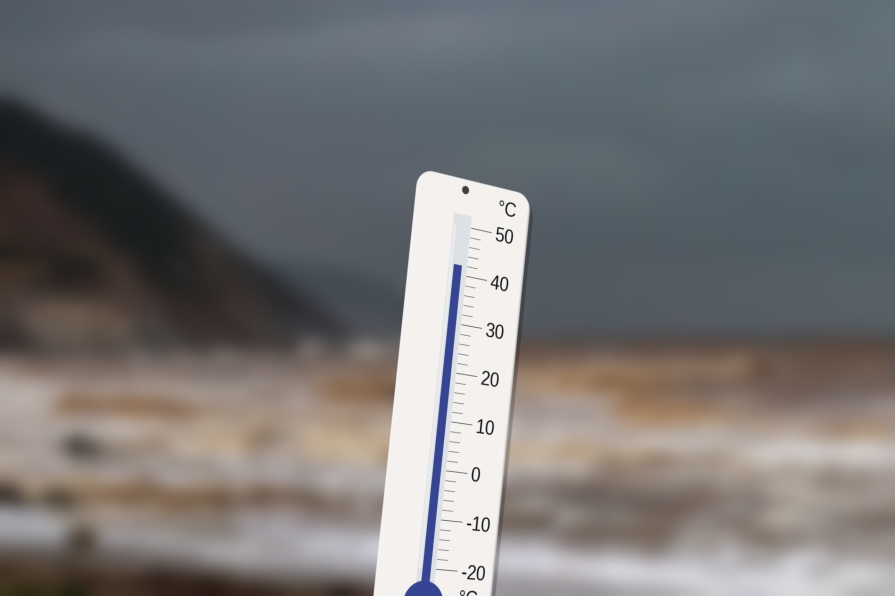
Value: 42 °C
